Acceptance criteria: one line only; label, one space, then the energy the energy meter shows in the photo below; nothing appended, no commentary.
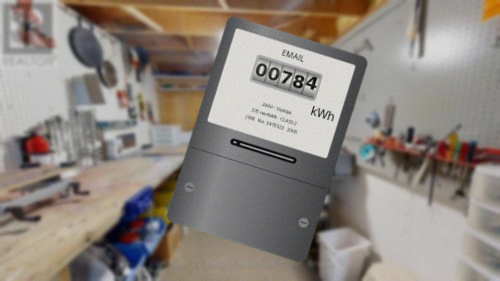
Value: 784 kWh
